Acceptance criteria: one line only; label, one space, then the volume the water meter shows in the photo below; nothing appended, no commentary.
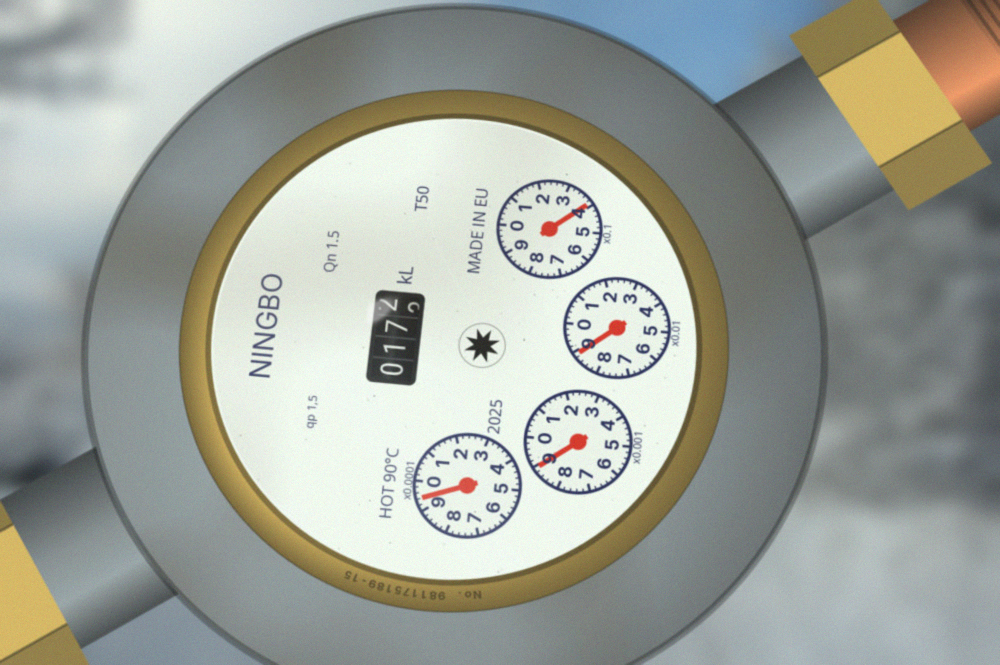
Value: 172.3889 kL
